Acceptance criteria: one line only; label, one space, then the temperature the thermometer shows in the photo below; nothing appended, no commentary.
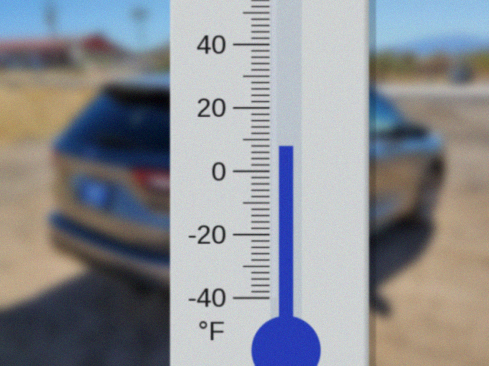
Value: 8 °F
